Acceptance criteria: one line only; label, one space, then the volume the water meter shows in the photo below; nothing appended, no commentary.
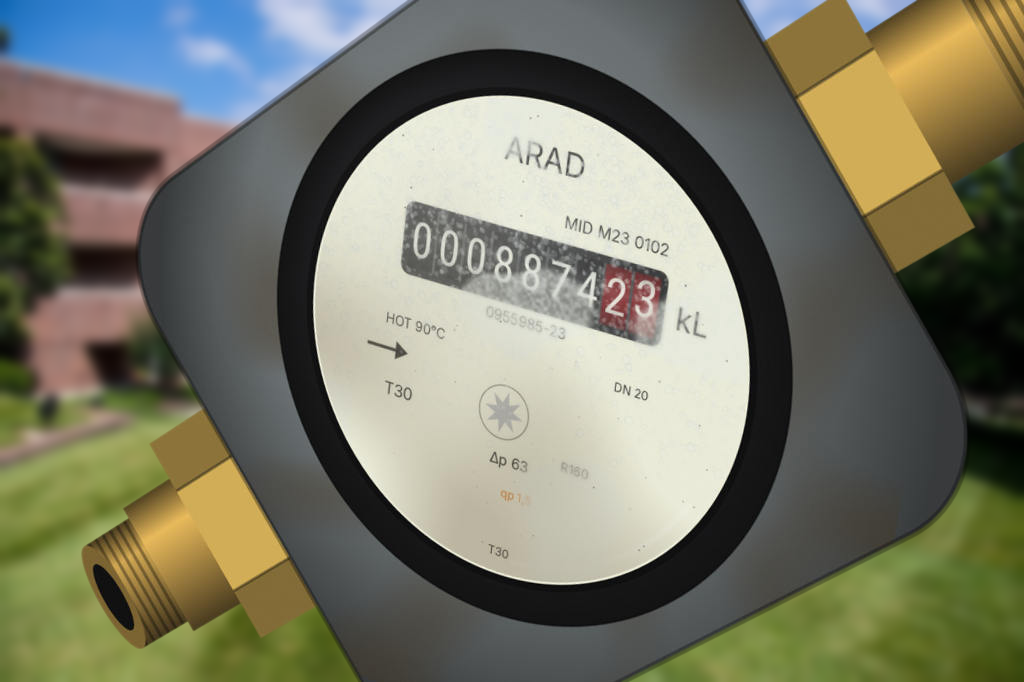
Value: 8874.23 kL
